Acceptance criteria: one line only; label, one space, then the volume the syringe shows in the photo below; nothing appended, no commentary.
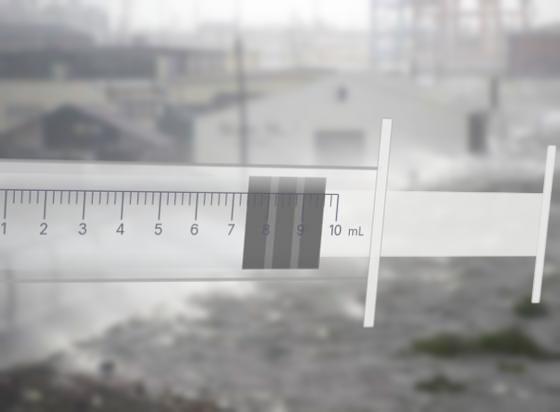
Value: 7.4 mL
